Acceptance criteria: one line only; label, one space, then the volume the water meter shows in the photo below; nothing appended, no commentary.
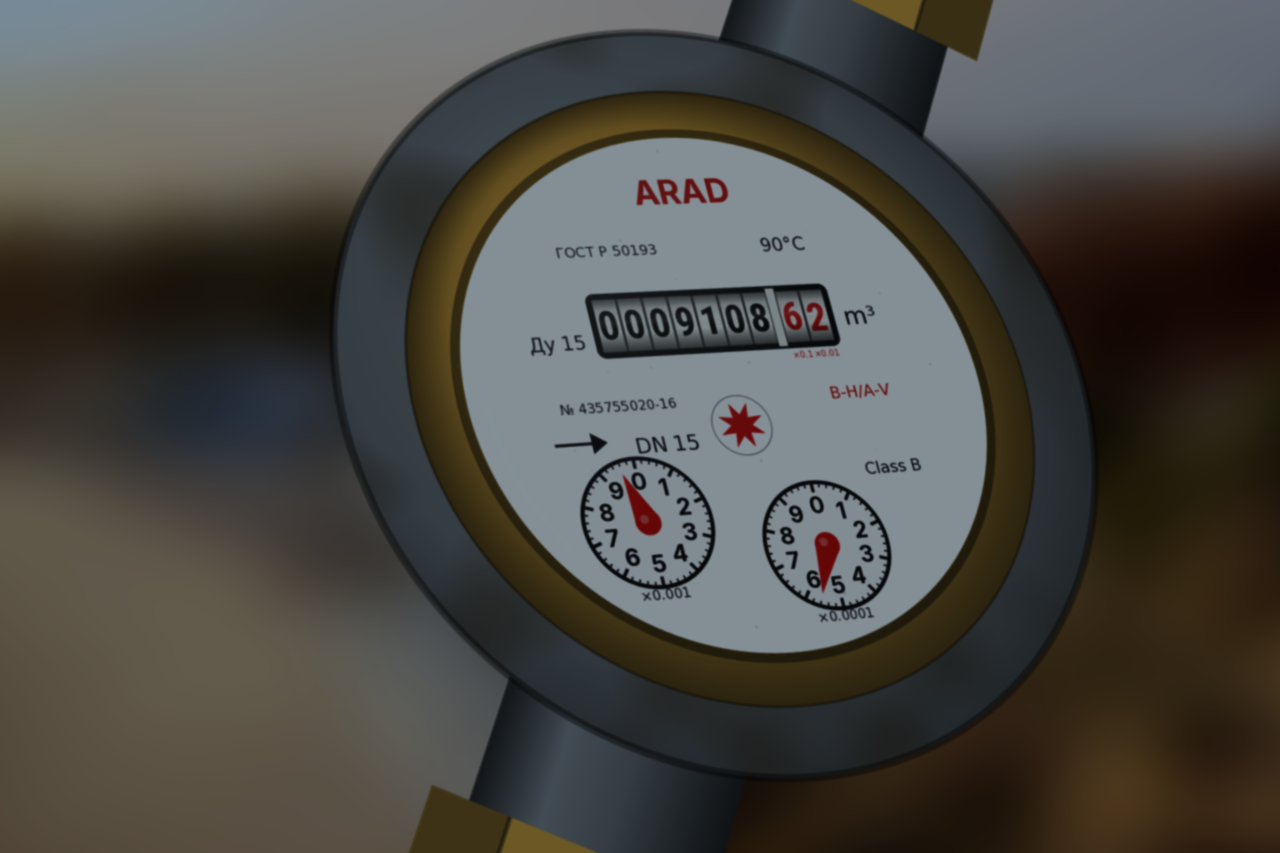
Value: 9108.6195 m³
